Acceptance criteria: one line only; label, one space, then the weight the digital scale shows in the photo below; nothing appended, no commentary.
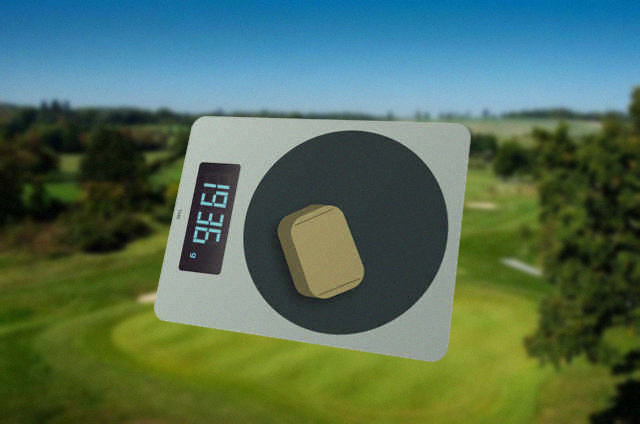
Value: 1936 g
